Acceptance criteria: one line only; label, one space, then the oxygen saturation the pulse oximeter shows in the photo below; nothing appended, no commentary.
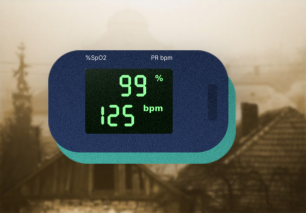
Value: 99 %
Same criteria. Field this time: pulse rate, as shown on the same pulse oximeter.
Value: 125 bpm
